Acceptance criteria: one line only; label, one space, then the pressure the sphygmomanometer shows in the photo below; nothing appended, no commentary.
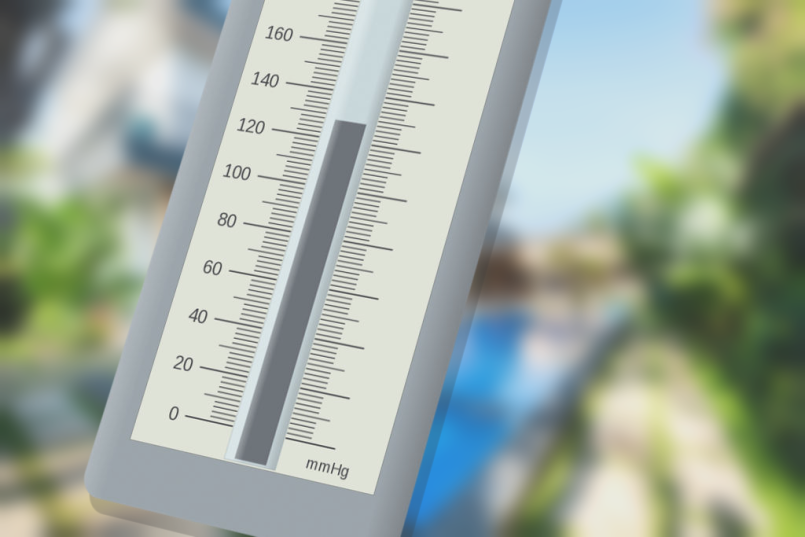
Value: 128 mmHg
